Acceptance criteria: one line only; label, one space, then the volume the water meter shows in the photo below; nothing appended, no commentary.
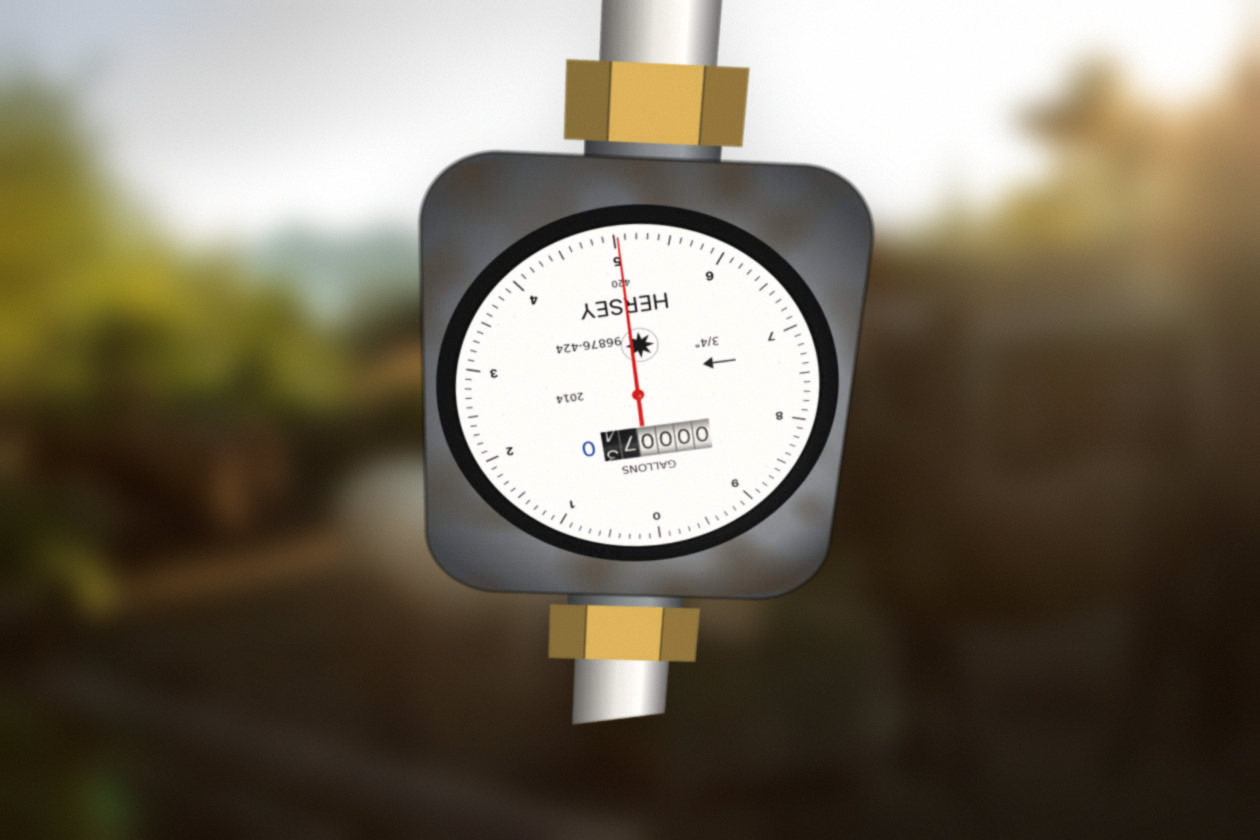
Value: 735.0 gal
